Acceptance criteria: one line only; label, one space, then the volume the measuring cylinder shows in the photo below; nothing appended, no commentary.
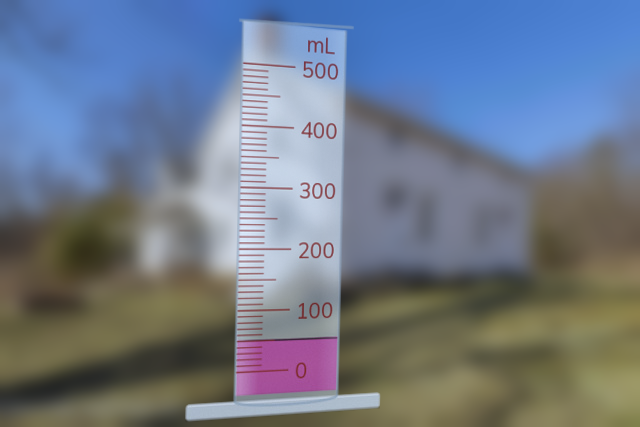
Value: 50 mL
